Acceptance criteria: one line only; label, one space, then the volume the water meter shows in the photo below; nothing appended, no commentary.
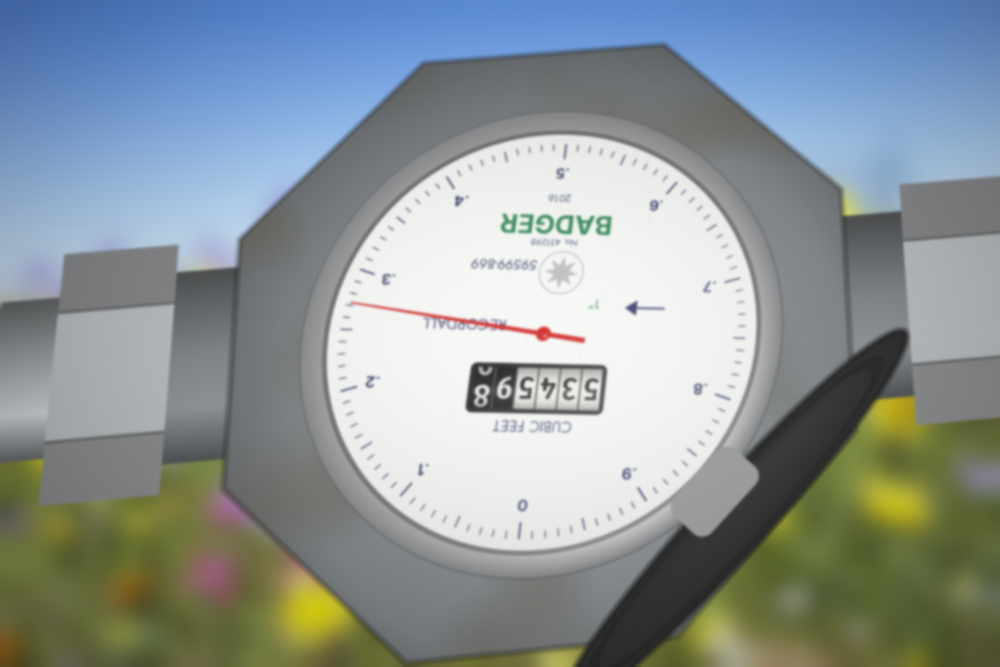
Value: 534598.27 ft³
